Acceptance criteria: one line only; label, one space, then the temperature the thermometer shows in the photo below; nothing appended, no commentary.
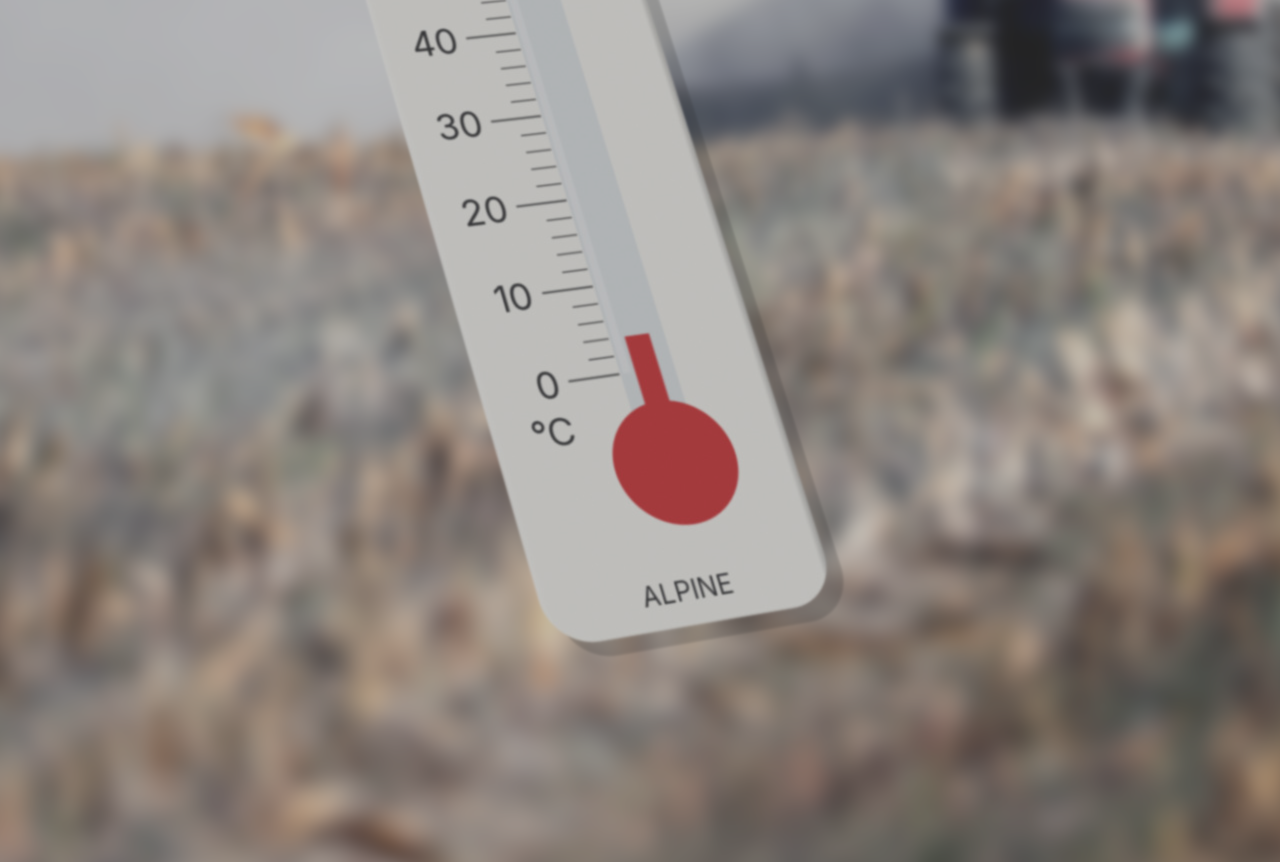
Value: 4 °C
